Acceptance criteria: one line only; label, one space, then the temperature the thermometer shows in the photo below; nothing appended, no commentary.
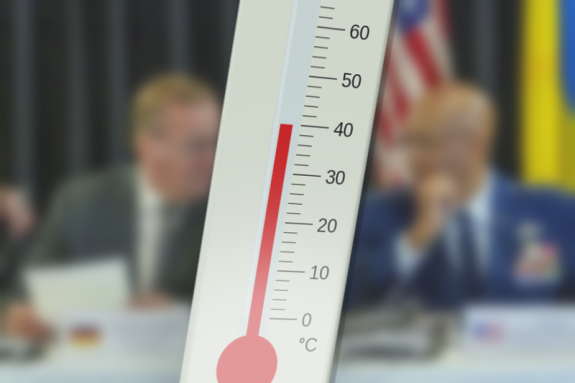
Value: 40 °C
